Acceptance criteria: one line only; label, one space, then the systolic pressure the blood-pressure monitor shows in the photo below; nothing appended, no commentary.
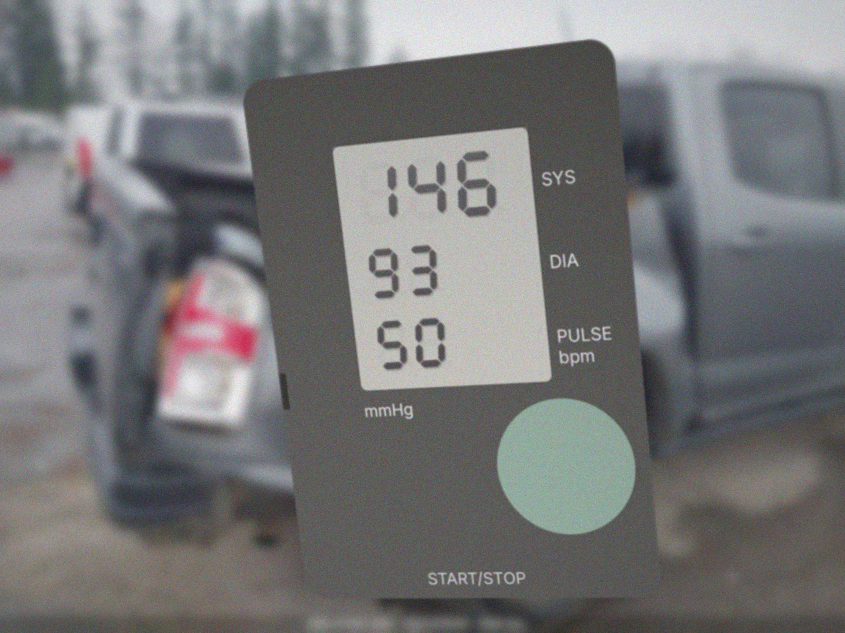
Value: 146 mmHg
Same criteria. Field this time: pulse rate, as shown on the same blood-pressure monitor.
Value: 50 bpm
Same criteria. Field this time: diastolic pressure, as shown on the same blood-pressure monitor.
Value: 93 mmHg
